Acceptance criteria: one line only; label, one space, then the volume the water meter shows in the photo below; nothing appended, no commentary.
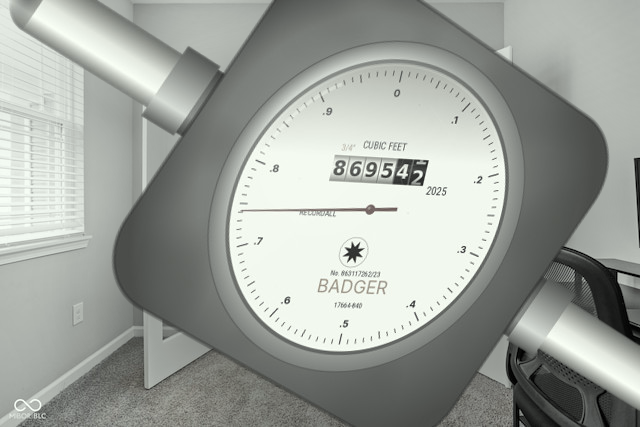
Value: 869541.74 ft³
